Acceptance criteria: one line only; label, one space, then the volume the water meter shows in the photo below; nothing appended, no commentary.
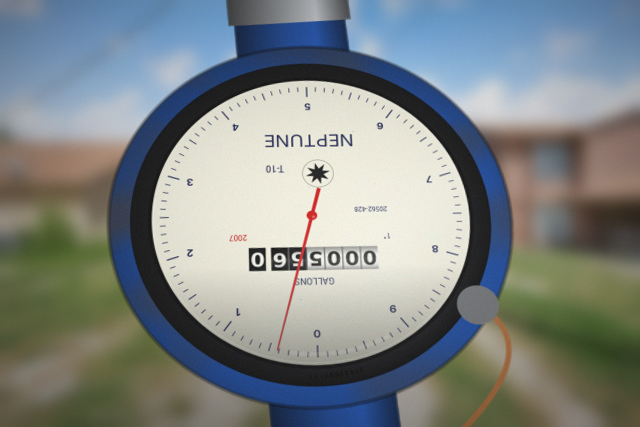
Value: 5560.4 gal
